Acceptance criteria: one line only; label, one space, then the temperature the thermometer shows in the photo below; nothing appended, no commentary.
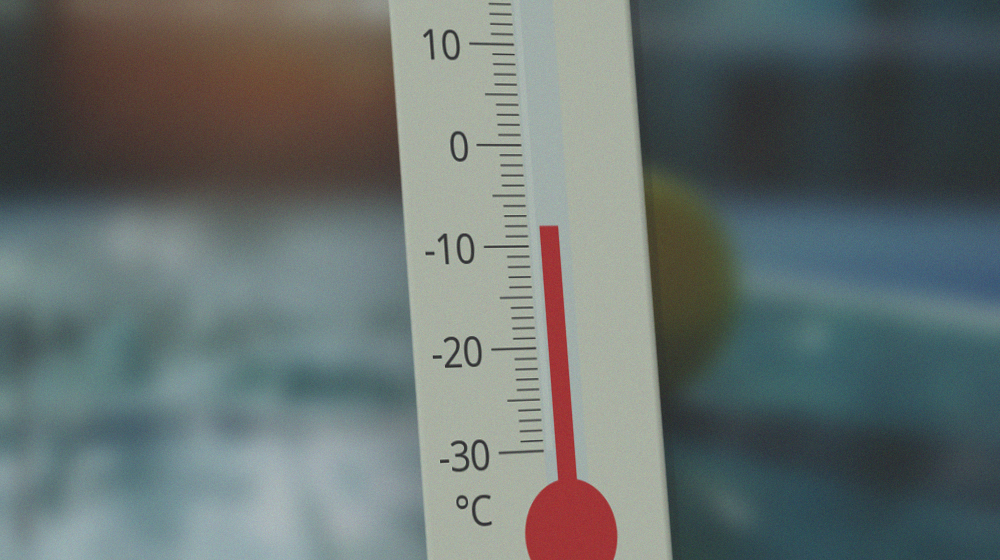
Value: -8 °C
